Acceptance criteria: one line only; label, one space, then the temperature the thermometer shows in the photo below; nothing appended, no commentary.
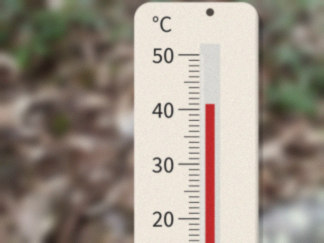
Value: 41 °C
